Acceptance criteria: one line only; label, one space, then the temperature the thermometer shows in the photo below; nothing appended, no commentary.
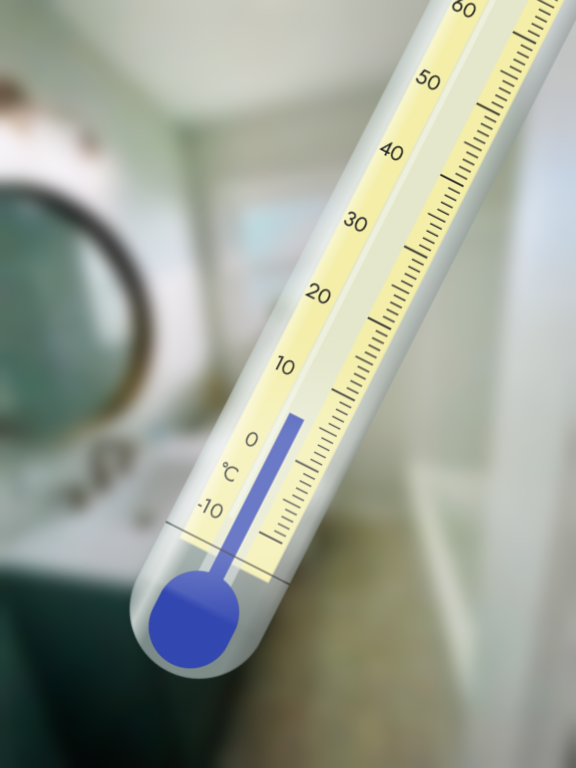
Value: 5 °C
